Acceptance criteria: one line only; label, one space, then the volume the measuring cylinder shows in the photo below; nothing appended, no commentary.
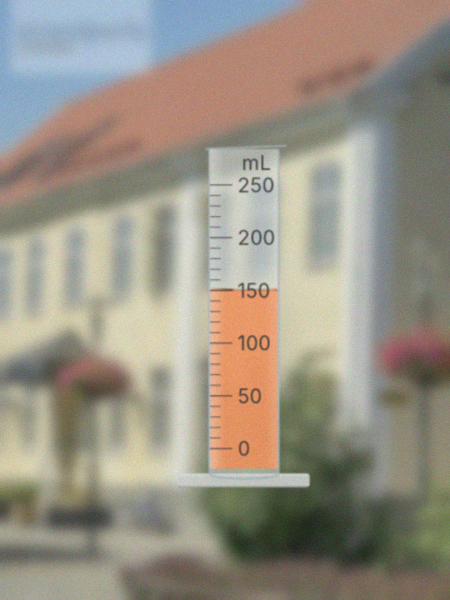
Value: 150 mL
